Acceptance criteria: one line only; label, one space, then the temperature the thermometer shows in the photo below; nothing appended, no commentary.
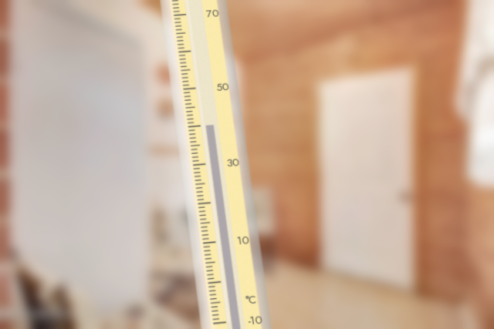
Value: 40 °C
